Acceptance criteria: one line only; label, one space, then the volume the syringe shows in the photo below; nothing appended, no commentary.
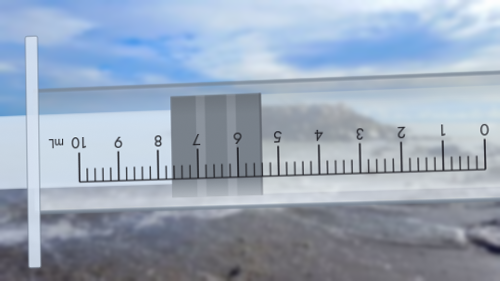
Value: 5.4 mL
